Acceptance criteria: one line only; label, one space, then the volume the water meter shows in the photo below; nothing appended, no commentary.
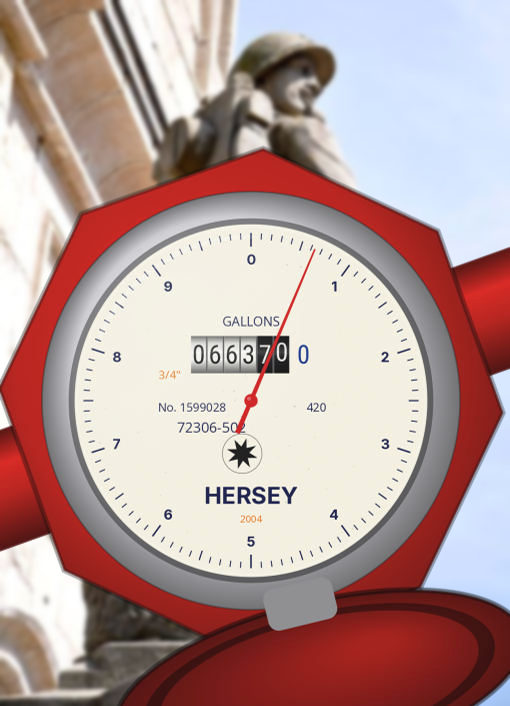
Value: 663700.6 gal
